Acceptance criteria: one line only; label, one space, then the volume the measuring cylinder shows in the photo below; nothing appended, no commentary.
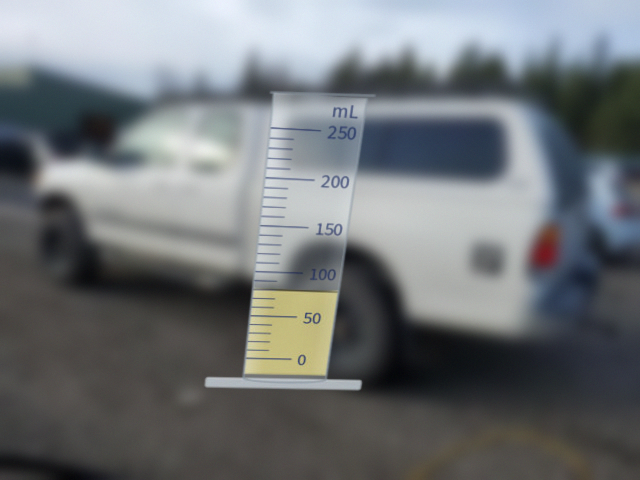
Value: 80 mL
